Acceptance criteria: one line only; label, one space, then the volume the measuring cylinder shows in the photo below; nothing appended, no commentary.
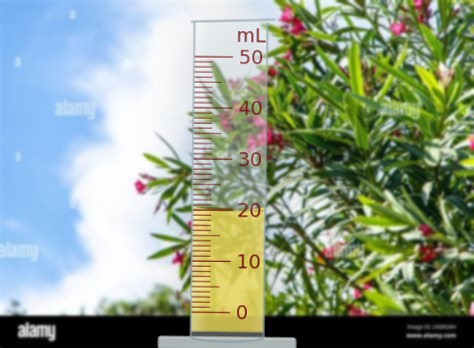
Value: 20 mL
